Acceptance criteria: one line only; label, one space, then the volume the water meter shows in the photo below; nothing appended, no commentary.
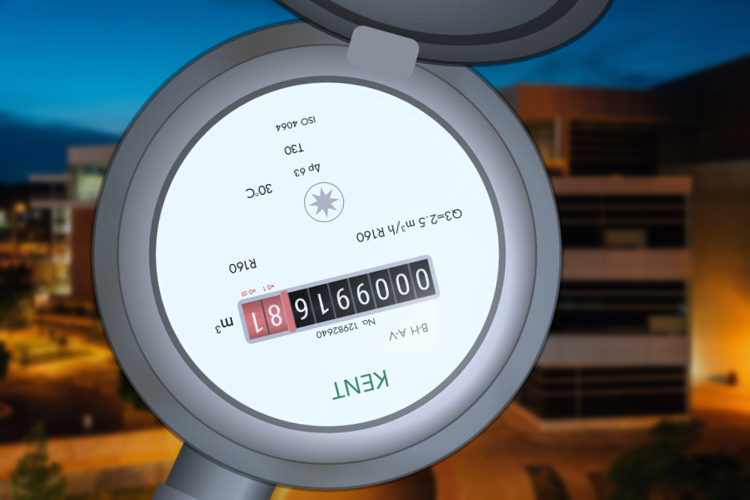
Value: 9916.81 m³
